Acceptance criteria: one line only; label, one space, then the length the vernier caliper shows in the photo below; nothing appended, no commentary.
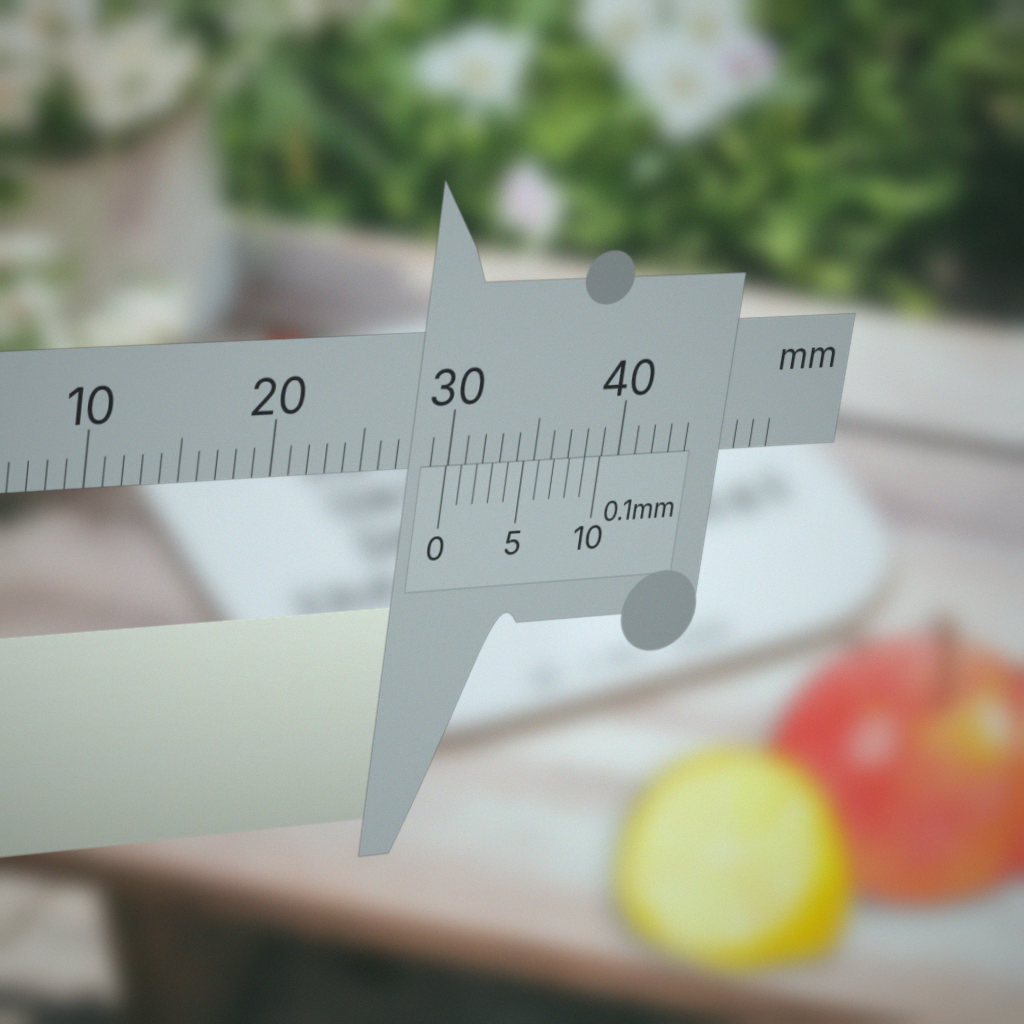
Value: 29.9 mm
